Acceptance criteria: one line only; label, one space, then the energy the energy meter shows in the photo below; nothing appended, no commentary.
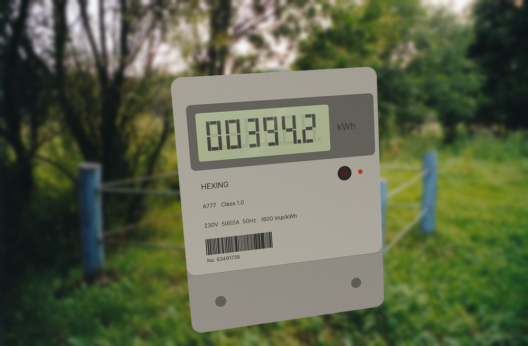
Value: 394.2 kWh
